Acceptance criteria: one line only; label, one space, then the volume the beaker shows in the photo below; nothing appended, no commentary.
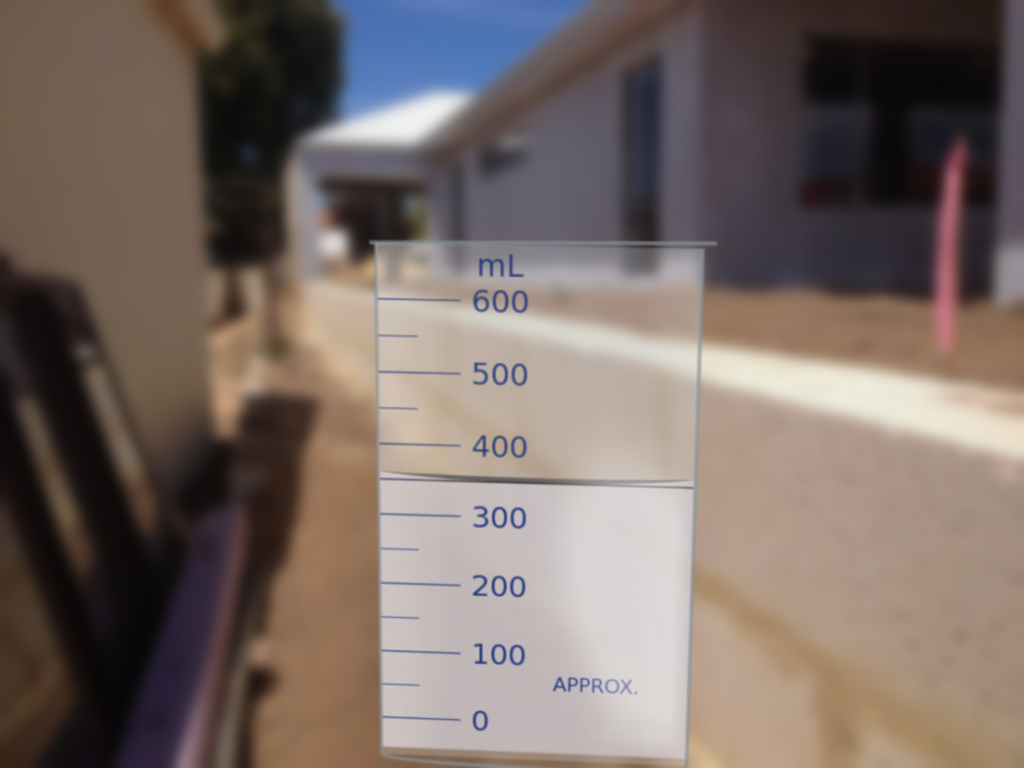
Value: 350 mL
